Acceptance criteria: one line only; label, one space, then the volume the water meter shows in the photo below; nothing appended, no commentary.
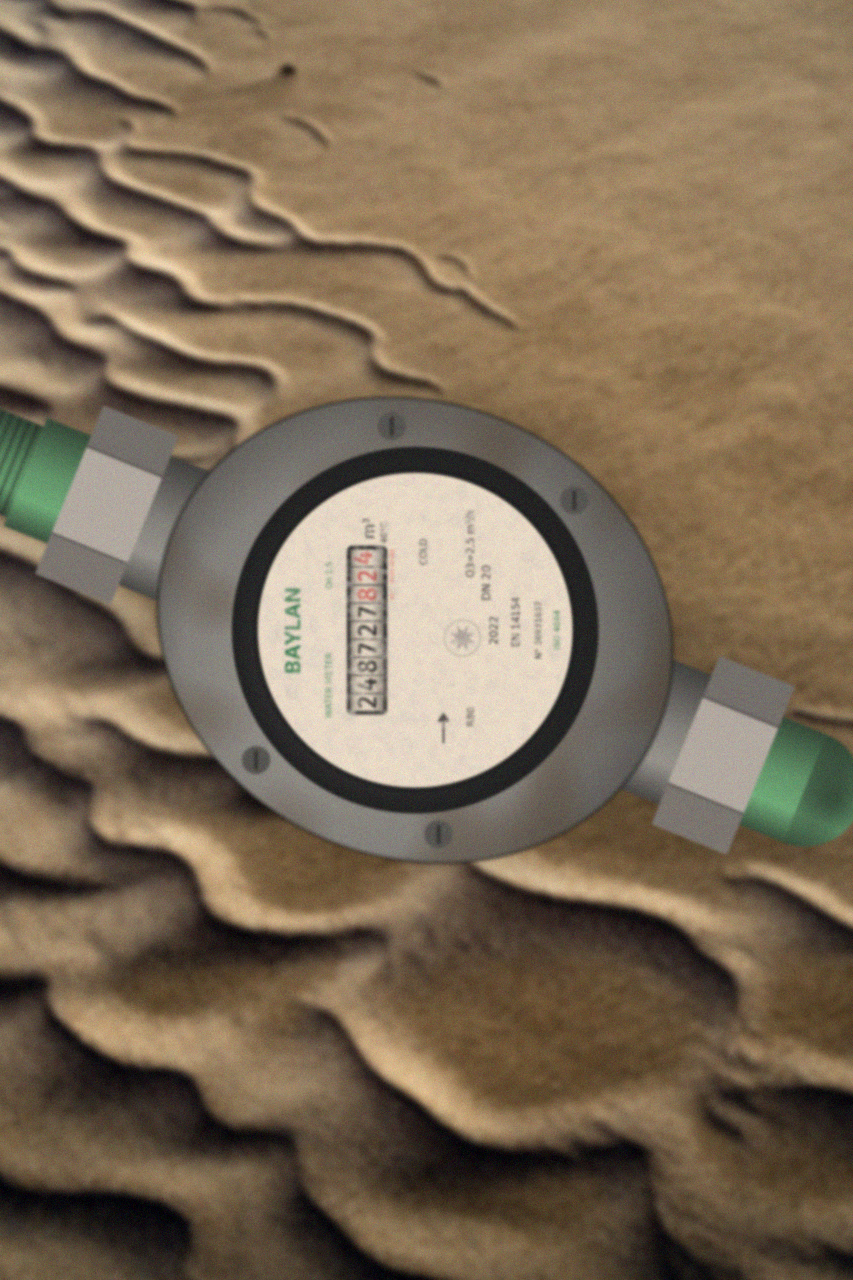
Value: 248727.824 m³
